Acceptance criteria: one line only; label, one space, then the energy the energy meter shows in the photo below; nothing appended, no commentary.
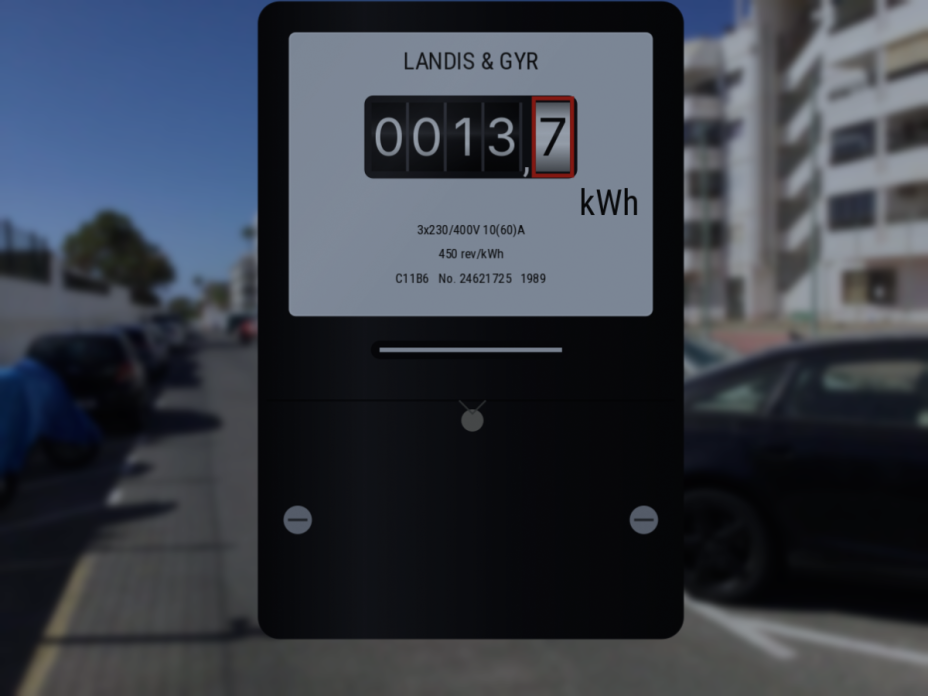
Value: 13.7 kWh
